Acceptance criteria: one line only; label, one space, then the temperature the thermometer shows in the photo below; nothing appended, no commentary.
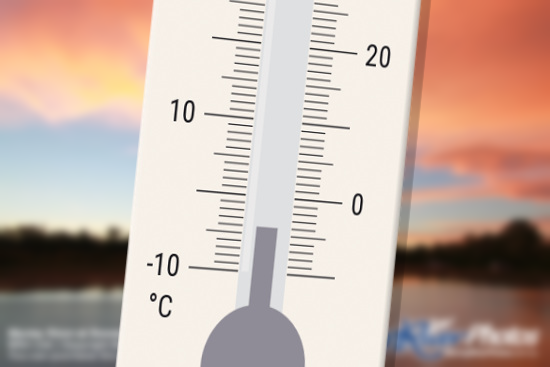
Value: -4 °C
